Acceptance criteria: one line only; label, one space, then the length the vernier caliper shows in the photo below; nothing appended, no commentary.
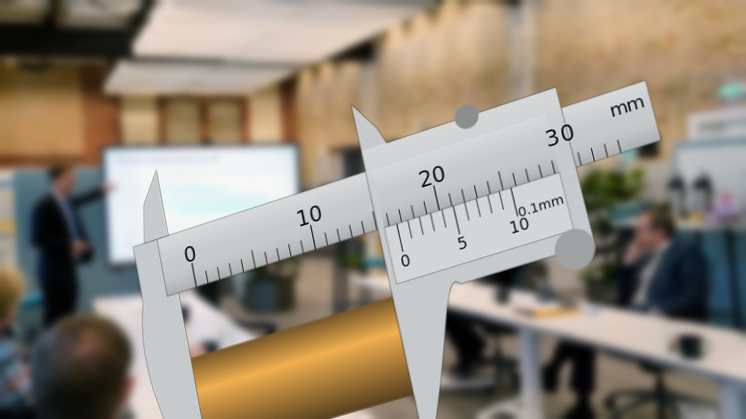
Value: 16.6 mm
